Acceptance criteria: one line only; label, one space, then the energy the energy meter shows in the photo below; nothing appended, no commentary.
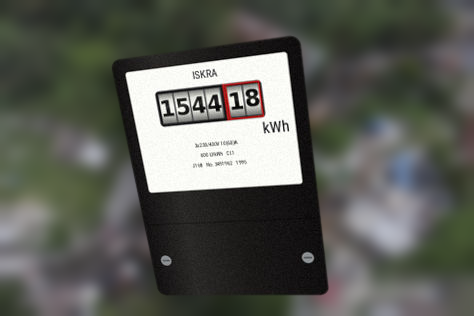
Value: 1544.18 kWh
